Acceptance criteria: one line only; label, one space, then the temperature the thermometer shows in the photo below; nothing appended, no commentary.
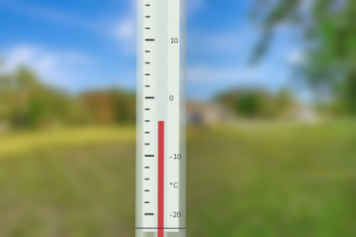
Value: -4 °C
